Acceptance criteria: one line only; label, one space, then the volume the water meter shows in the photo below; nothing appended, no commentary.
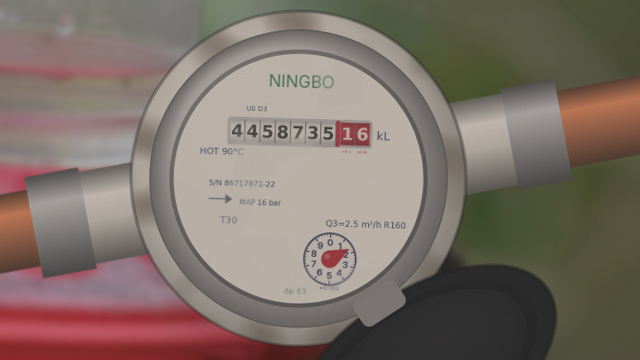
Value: 4458735.161 kL
